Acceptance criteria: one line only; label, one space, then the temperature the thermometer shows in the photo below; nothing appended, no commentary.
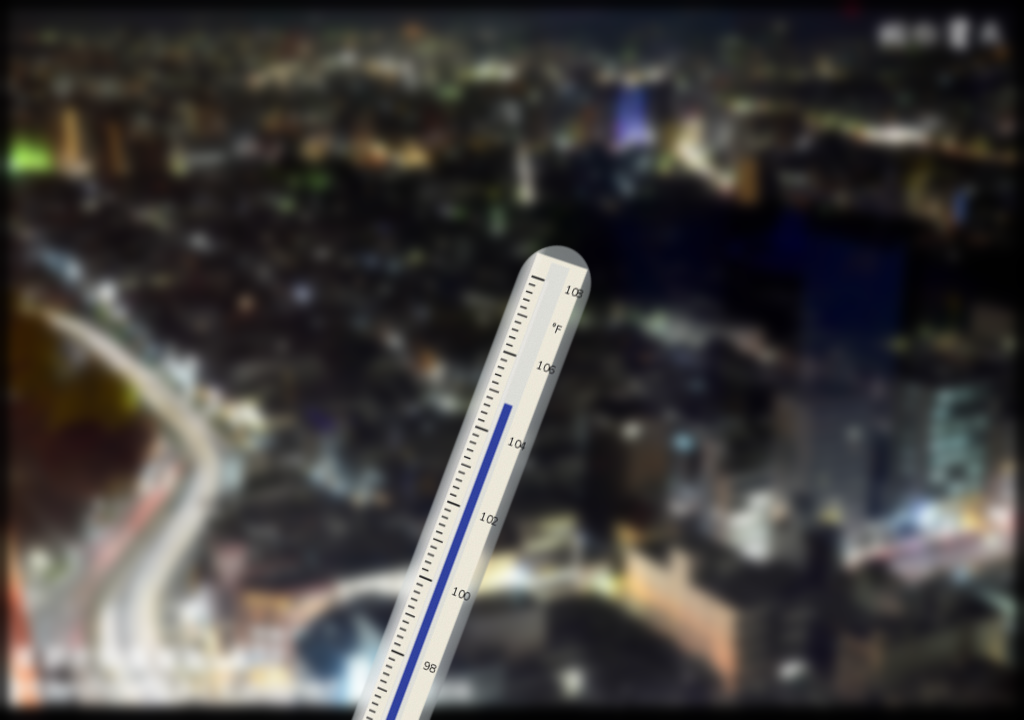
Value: 104.8 °F
